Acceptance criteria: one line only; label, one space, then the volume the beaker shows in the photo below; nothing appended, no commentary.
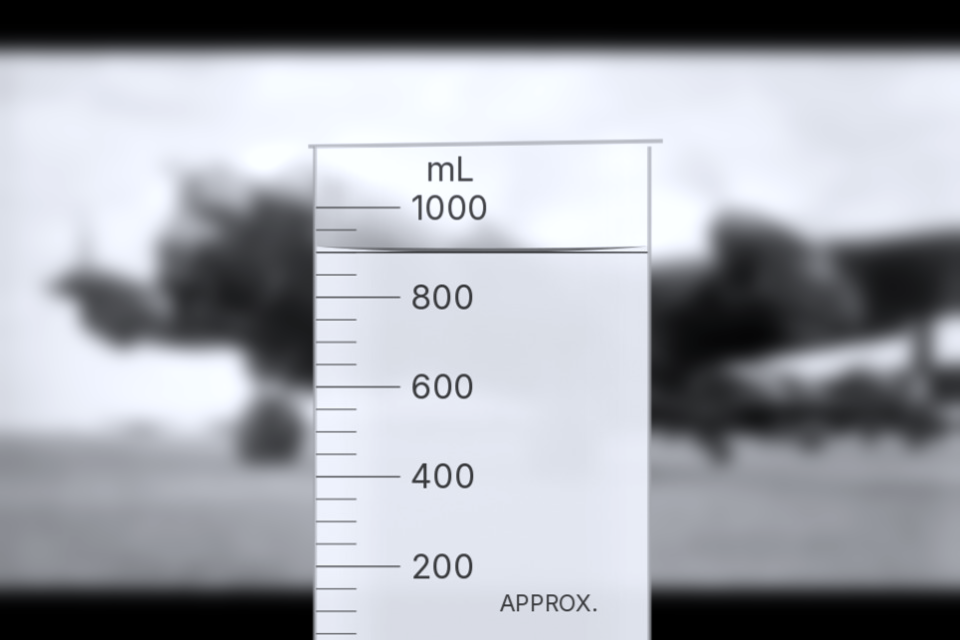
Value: 900 mL
